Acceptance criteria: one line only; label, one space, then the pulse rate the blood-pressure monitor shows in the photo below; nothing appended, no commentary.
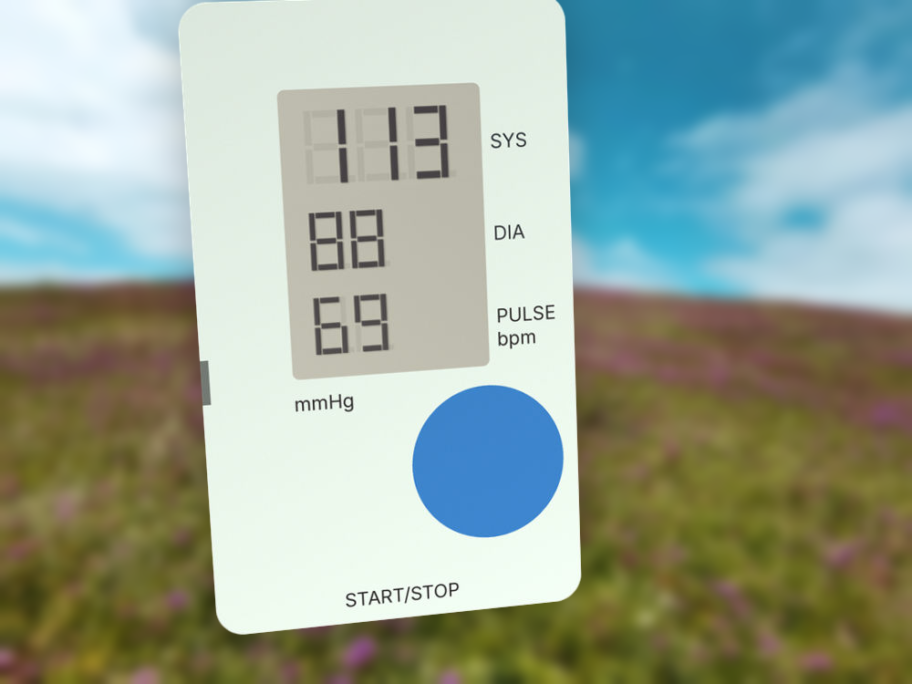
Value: 69 bpm
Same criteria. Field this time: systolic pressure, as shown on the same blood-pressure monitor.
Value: 113 mmHg
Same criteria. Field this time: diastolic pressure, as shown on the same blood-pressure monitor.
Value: 88 mmHg
